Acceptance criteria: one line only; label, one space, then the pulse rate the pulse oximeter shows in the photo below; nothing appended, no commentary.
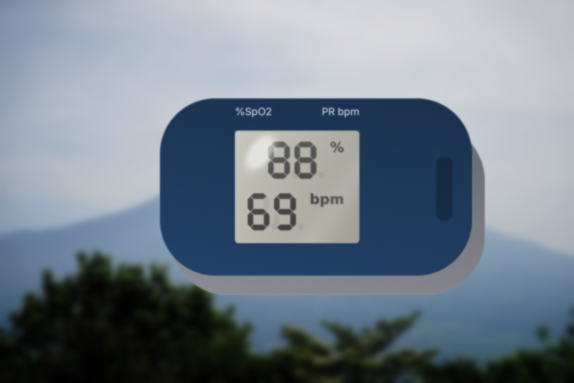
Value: 69 bpm
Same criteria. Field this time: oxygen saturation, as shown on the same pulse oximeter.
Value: 88 %
